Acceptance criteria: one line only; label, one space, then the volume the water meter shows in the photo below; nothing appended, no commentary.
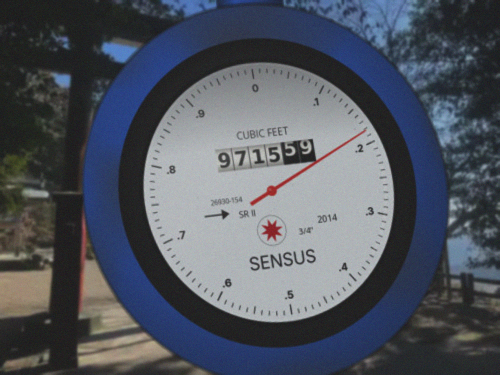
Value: 971559.18 ft³
